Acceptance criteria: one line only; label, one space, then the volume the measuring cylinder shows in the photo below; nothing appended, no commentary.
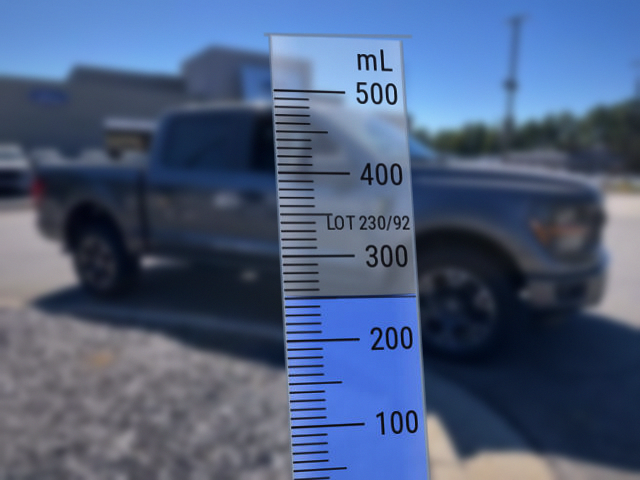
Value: 250 mL
